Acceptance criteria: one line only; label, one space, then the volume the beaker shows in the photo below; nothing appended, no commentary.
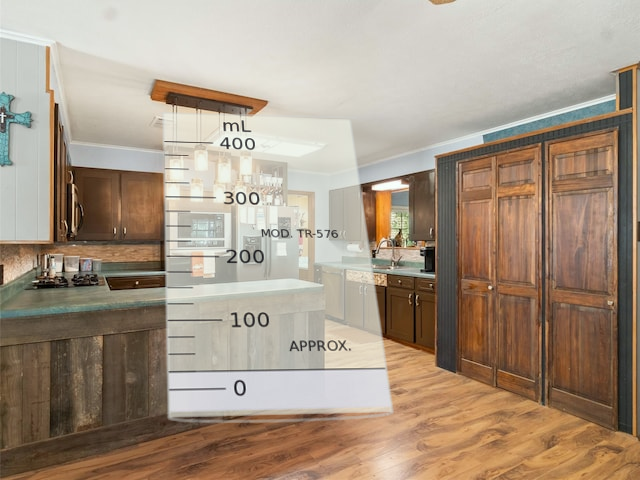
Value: 25 mL
